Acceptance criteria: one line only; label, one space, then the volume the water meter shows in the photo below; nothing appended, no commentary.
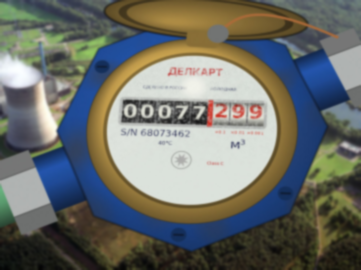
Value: 77.299 m³
